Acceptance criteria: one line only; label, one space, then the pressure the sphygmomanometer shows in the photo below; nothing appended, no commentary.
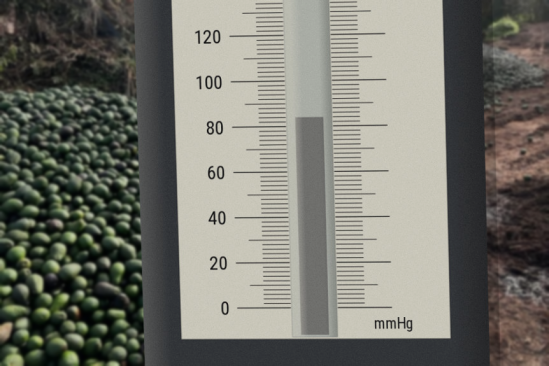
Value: 84 mmHg
